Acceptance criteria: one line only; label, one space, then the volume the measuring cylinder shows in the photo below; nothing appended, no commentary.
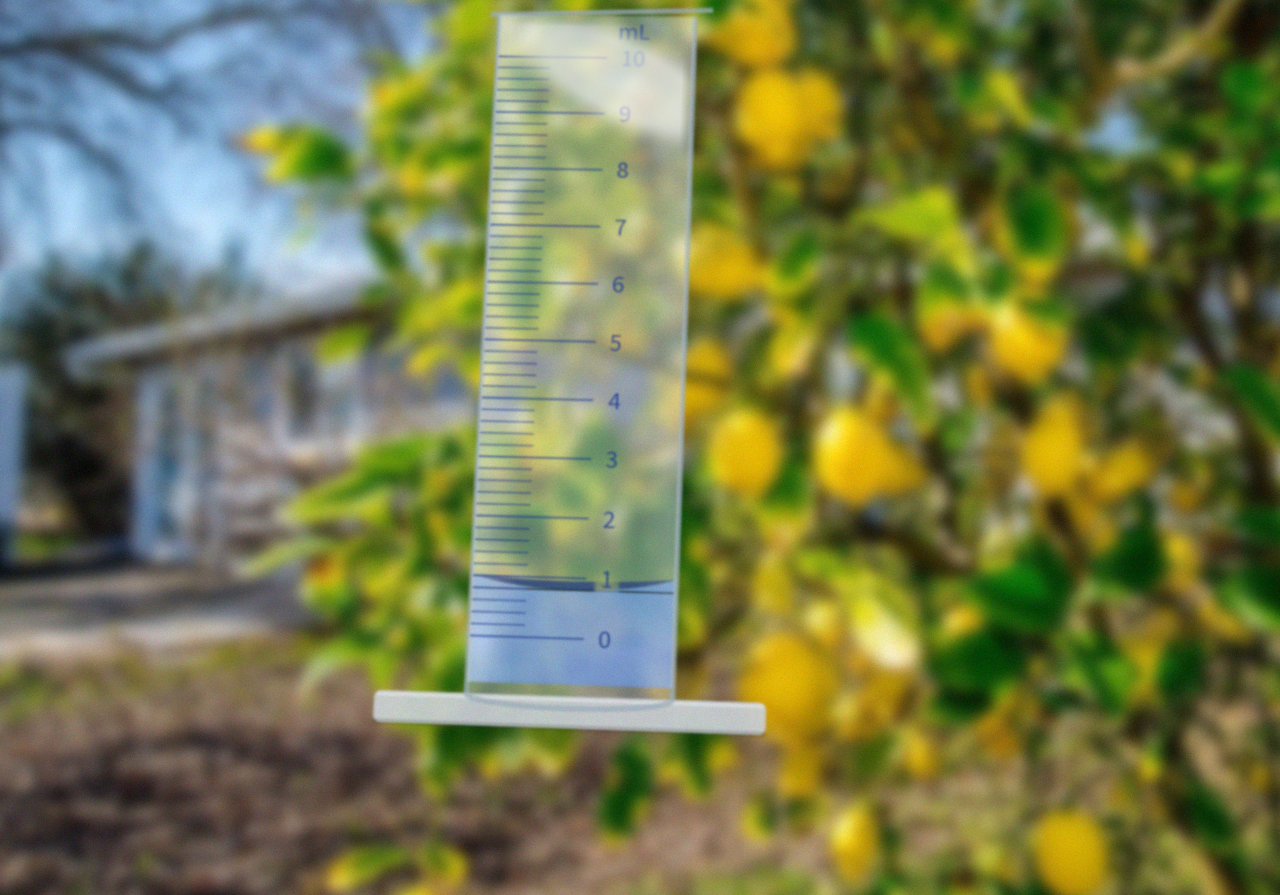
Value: 0.8 mL
